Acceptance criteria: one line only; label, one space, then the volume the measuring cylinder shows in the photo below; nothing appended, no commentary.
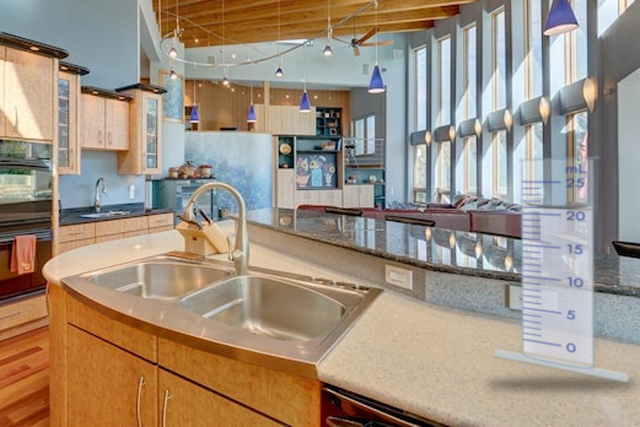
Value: 21 mL
